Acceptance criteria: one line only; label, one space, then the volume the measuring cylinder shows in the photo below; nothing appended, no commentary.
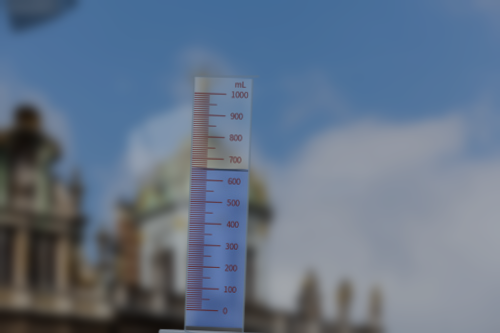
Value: 650 mL
